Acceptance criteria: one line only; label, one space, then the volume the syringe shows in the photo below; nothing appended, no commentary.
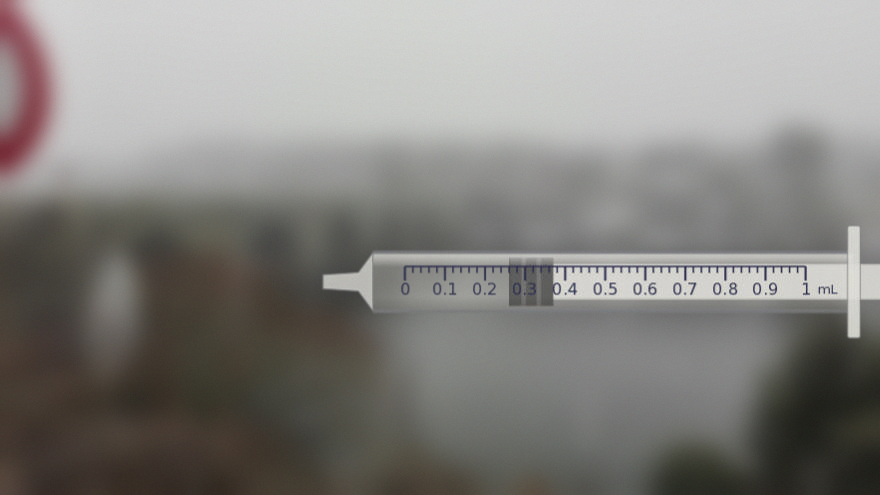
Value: 0.26 mL
